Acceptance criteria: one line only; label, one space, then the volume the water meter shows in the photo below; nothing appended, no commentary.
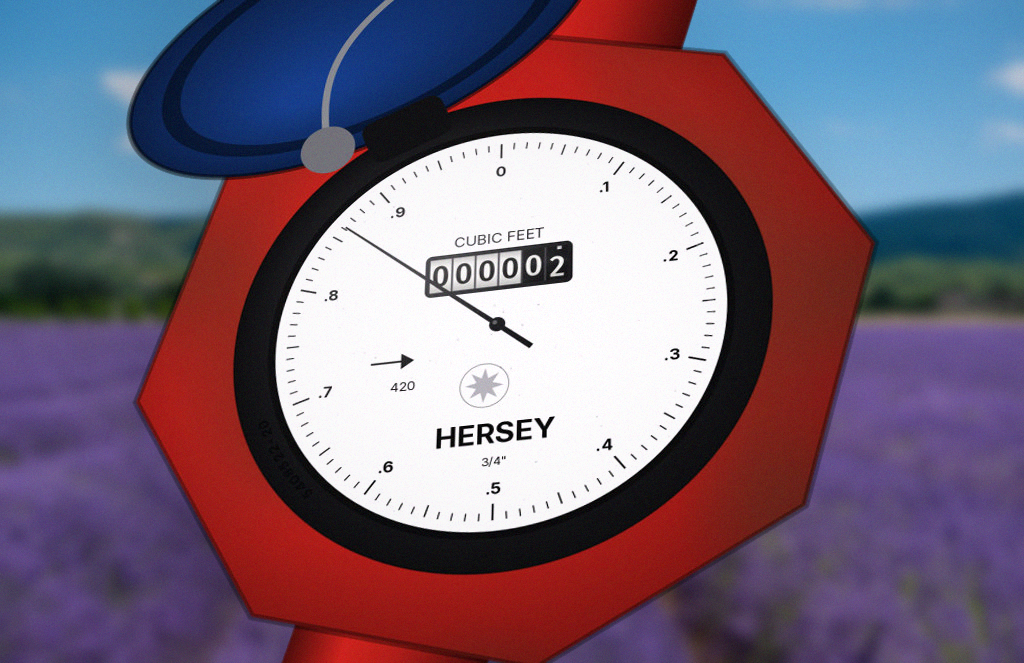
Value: 1.86 ft³
